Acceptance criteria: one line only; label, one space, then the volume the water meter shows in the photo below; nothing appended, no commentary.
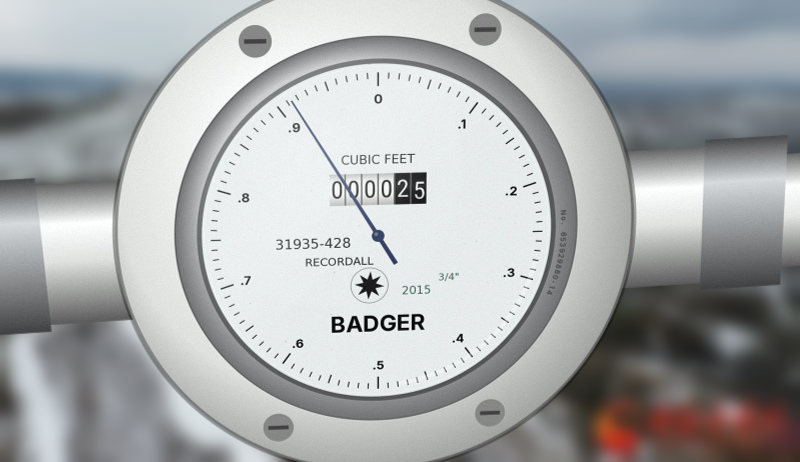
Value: 24.91 ft³
